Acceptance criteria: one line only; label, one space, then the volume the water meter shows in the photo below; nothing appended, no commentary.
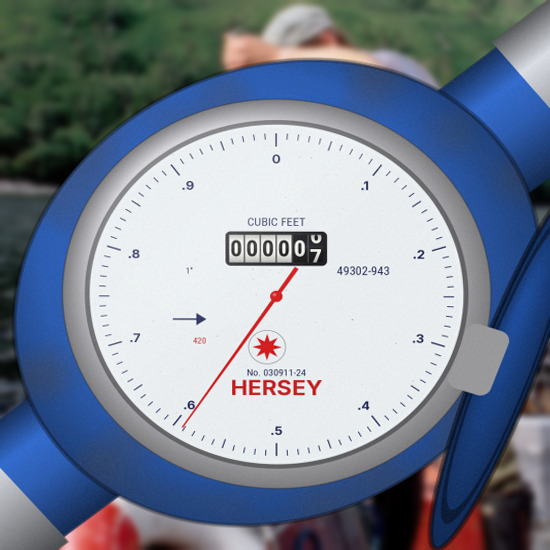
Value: 6.59 ft³
